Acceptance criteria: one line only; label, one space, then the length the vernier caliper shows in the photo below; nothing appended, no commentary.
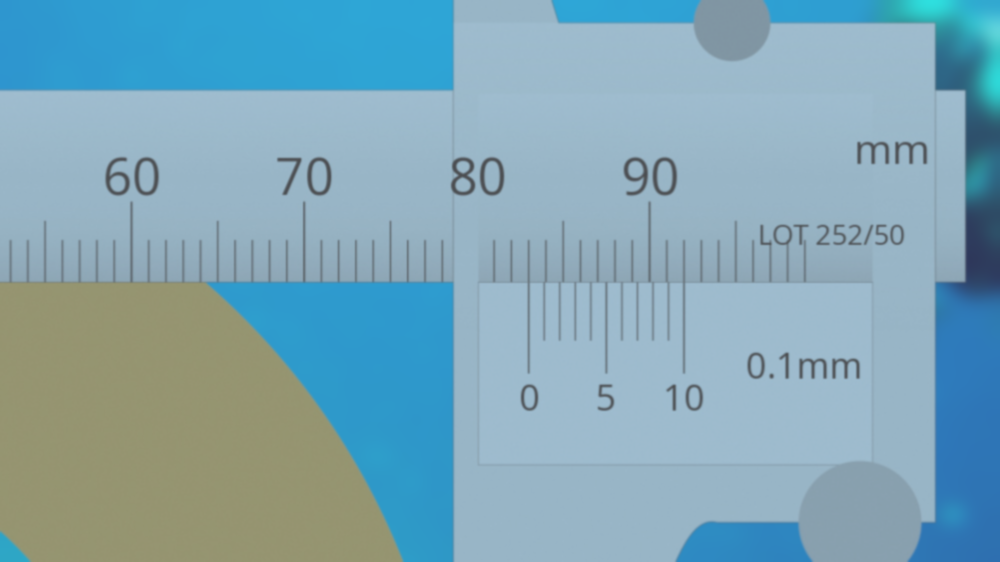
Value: 83.0 mm
